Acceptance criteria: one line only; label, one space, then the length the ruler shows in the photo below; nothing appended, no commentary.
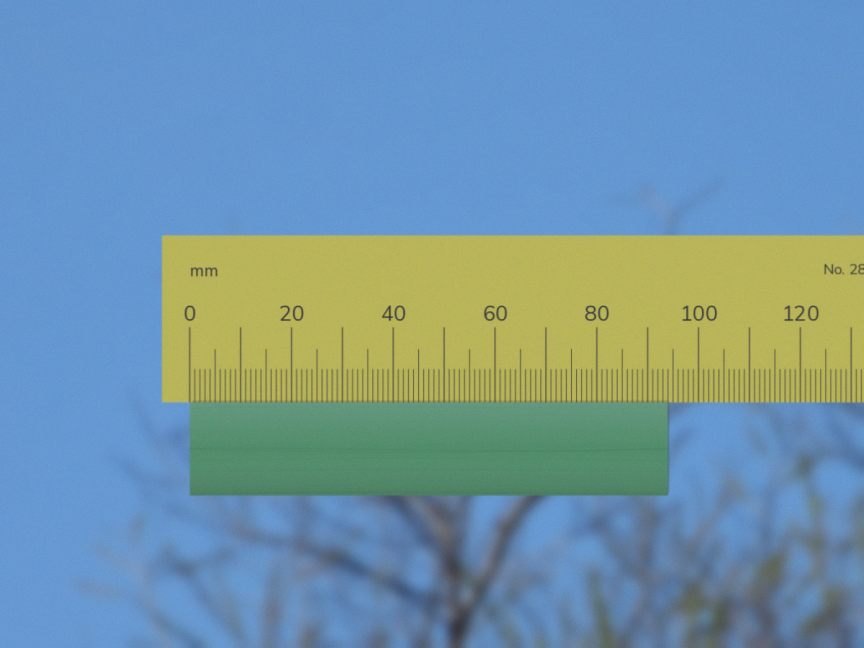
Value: 94 mm
